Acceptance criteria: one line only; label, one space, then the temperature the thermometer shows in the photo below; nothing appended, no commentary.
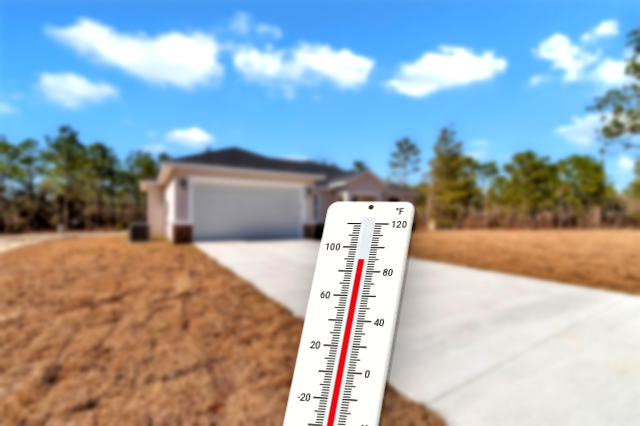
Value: 90 °F
